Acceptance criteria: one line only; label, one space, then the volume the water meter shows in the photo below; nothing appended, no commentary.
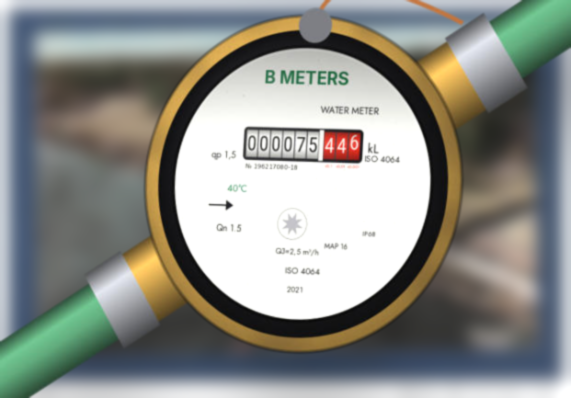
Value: 75.446 kL
